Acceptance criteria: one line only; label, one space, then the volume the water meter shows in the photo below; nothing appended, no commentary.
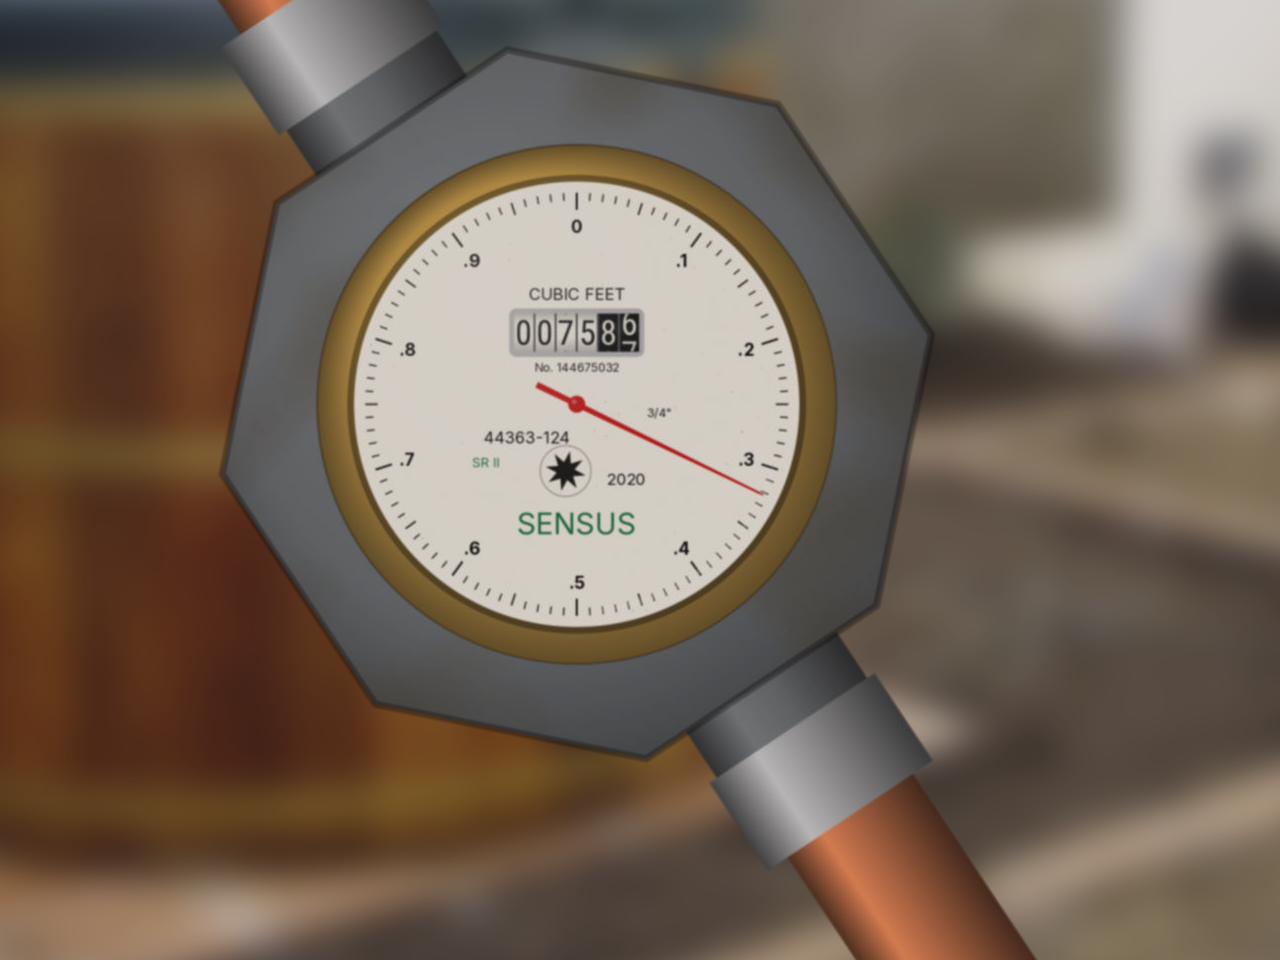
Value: 7586.32 ft³
